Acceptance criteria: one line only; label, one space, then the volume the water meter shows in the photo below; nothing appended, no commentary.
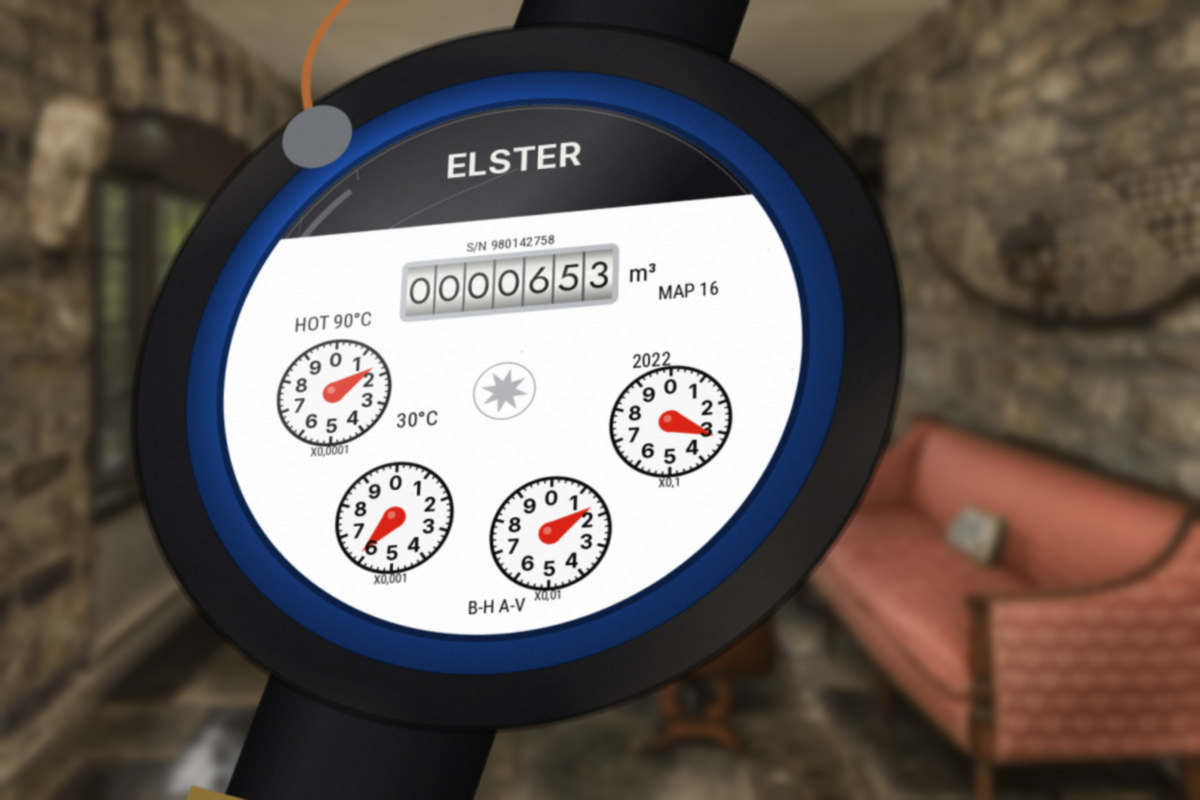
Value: 653.3161 m³
